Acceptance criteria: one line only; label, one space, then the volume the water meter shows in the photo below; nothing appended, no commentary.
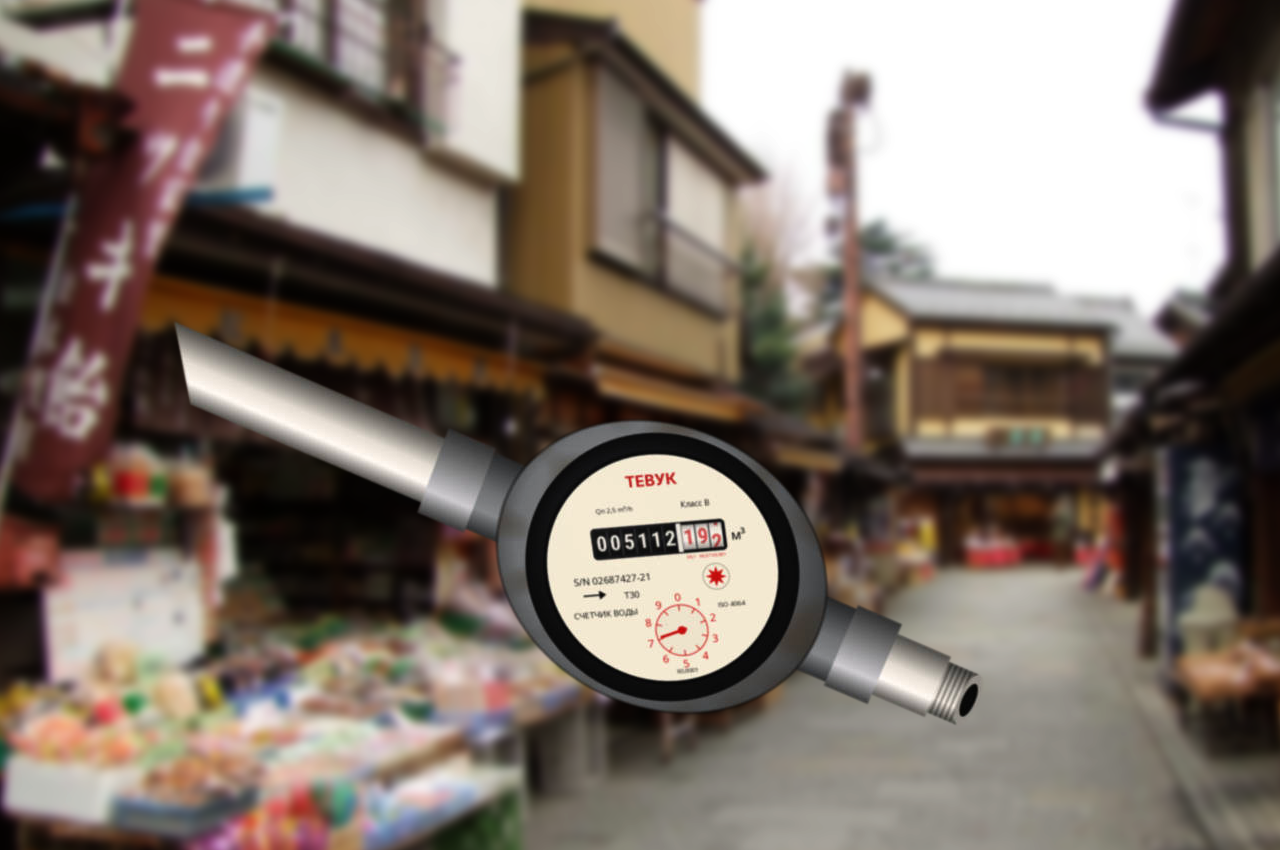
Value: 5112.1917 m³
